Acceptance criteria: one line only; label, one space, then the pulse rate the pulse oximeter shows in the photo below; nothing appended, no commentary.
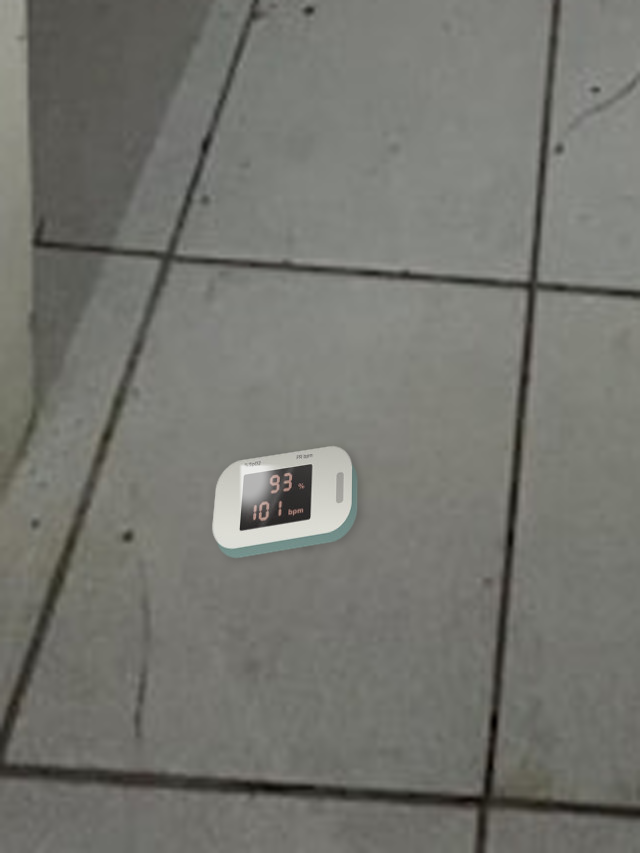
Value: 101 bpm
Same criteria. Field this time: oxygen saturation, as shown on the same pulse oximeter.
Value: 93 %
